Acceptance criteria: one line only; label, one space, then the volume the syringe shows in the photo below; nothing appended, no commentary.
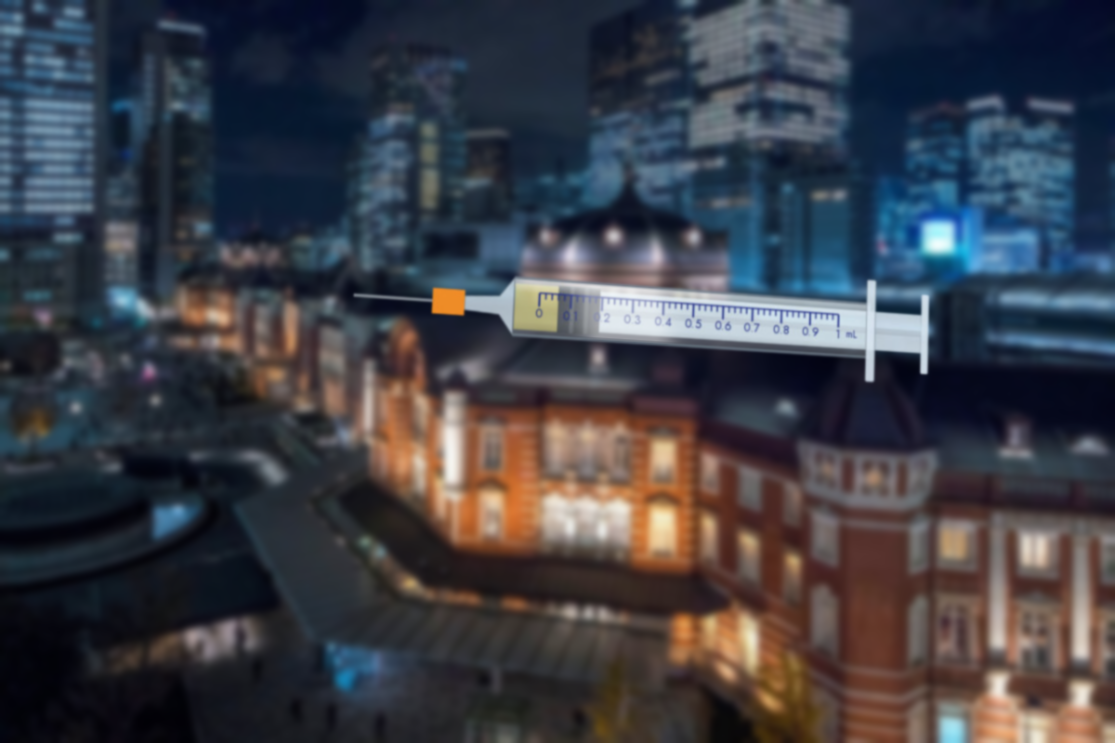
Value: 0.06 mL
